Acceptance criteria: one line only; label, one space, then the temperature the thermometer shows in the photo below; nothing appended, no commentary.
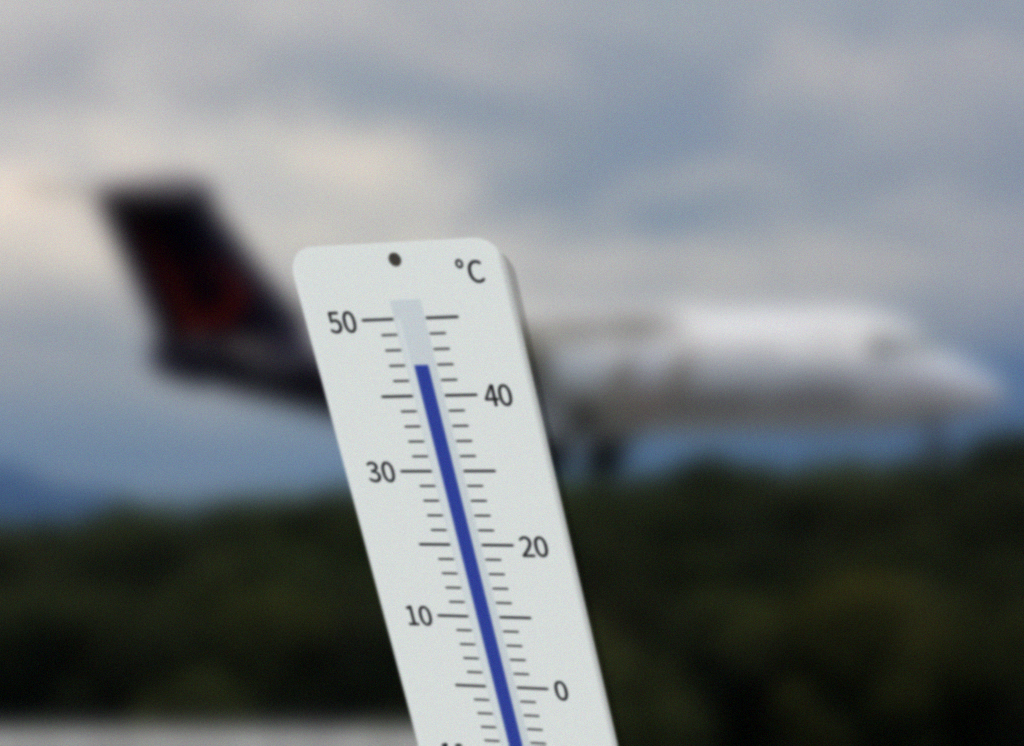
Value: 44 °C
